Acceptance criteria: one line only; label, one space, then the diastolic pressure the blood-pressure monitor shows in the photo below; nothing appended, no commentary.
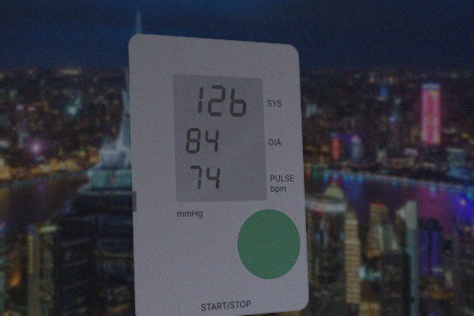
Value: 84 mmHg
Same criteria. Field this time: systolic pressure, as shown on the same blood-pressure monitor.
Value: 126 mmHg
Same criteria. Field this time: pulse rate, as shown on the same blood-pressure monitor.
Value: 74 bpm
